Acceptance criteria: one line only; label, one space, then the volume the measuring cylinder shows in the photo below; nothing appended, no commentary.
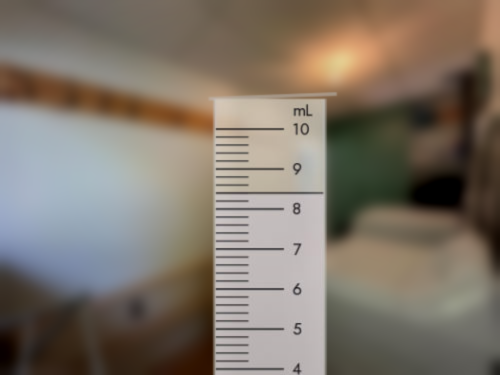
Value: 8.4 mL
